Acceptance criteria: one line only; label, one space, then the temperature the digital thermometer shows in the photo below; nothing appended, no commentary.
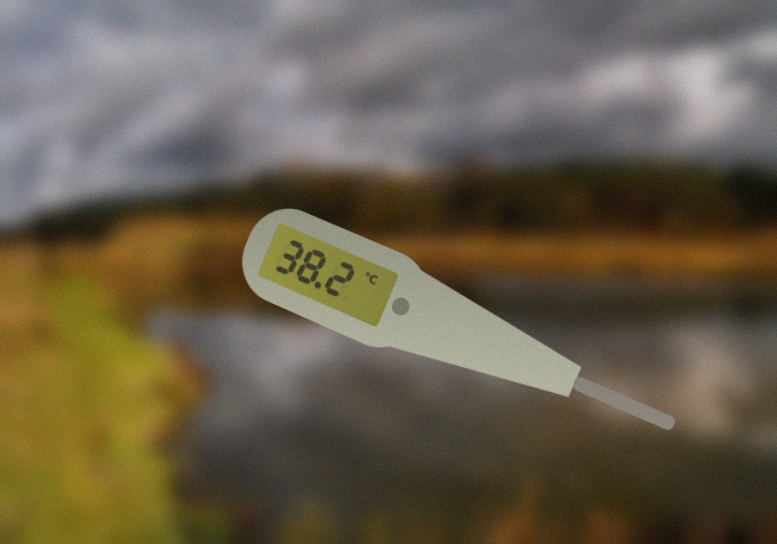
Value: 38.2 °C
